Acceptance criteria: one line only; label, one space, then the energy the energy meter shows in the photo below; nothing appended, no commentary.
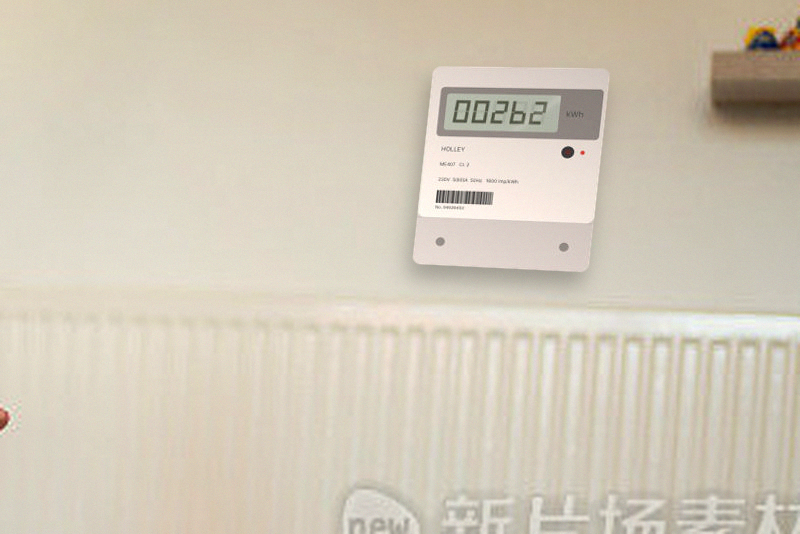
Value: 262 kWh
